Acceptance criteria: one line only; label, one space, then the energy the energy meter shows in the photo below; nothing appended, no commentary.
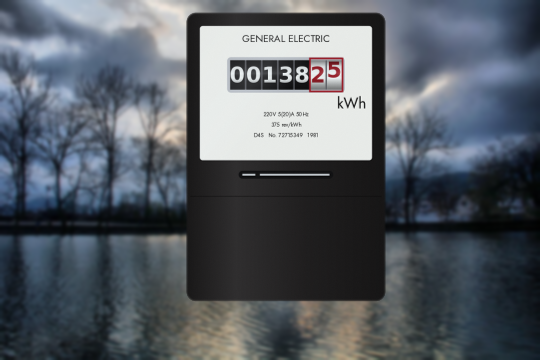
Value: 138.25 kWh
